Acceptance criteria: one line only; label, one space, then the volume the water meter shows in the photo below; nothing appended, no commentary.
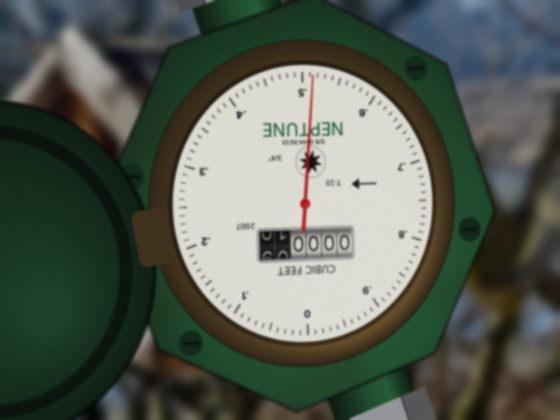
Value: 9.51 ft³
